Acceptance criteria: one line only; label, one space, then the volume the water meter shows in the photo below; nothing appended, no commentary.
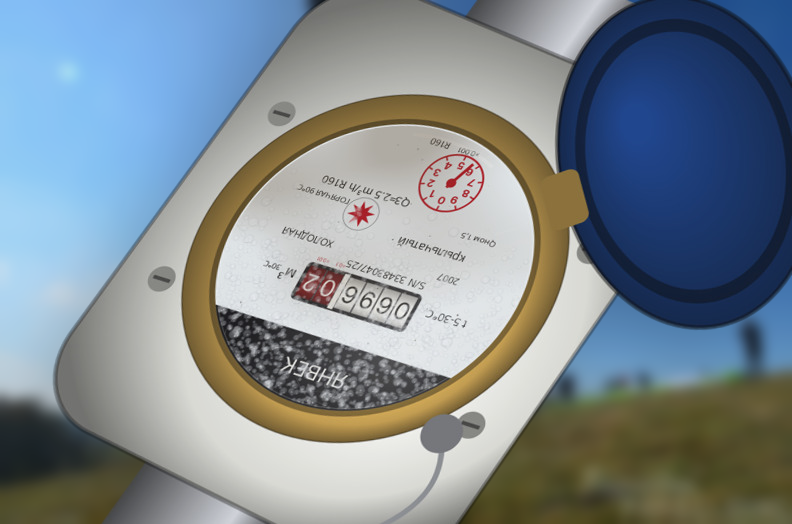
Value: 696.025 m³
